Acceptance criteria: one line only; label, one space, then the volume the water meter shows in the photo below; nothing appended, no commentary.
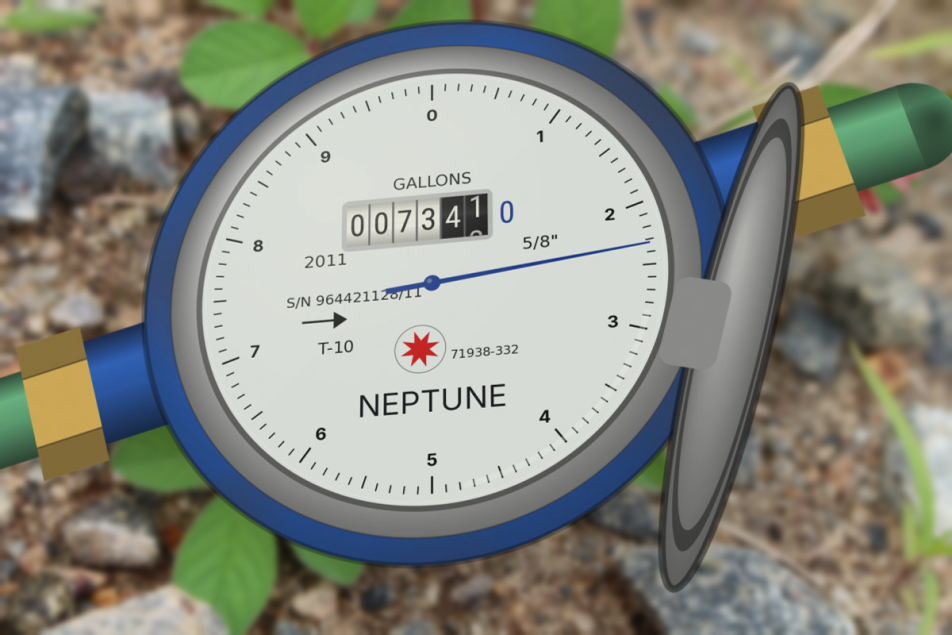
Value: 73412.3 gal
